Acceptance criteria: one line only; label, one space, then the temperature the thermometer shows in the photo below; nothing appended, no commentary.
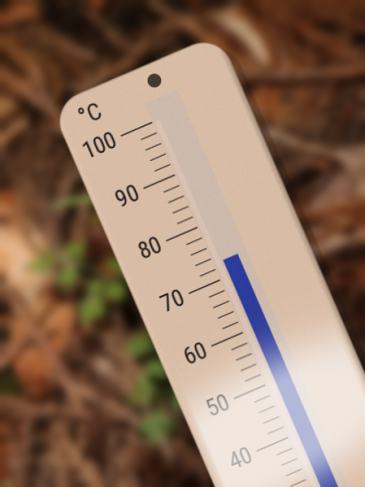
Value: 73 °C
